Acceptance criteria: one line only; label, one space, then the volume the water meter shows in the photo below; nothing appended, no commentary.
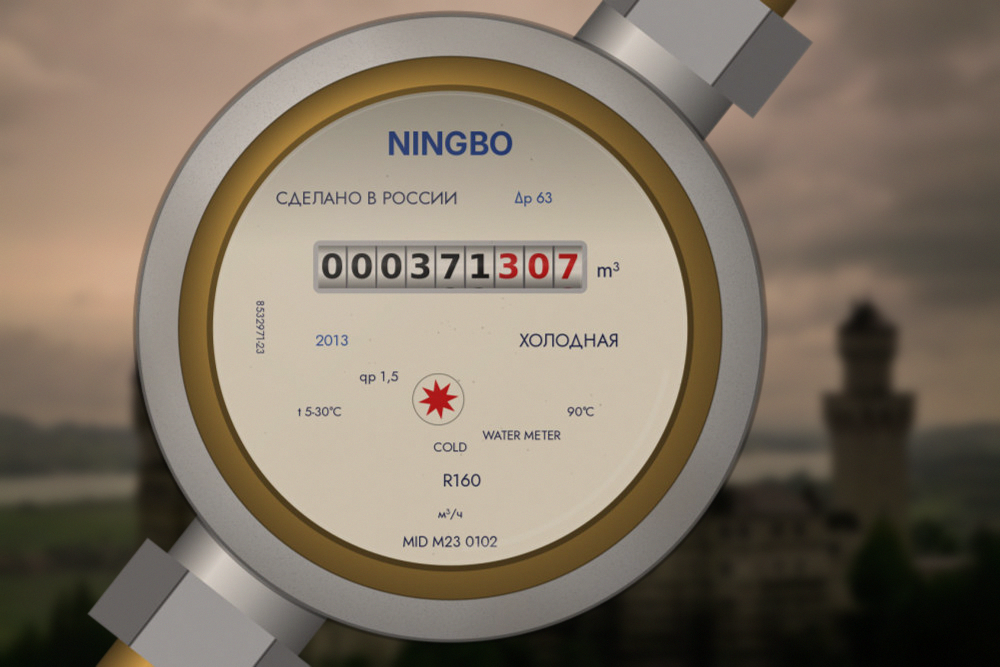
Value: 371.307 m³
